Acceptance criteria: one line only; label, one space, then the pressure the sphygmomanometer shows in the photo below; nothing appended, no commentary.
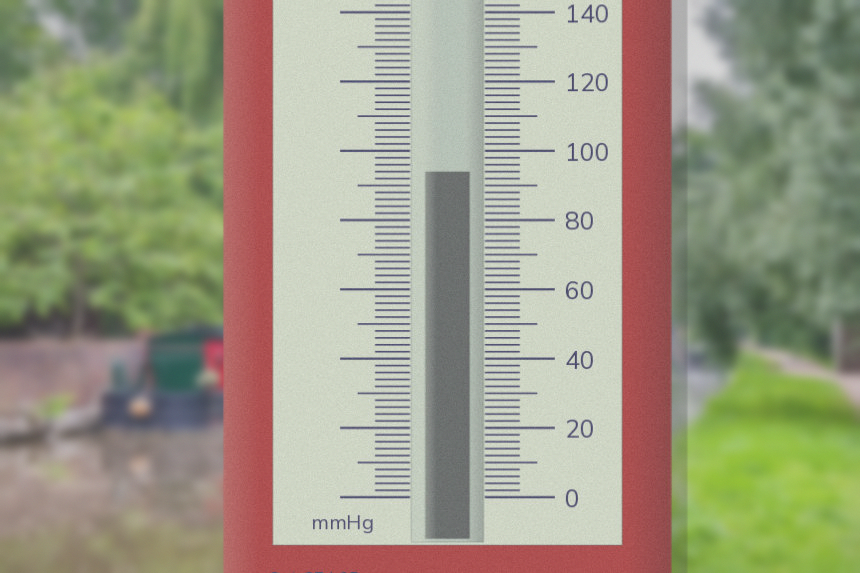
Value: 94 mmHg
